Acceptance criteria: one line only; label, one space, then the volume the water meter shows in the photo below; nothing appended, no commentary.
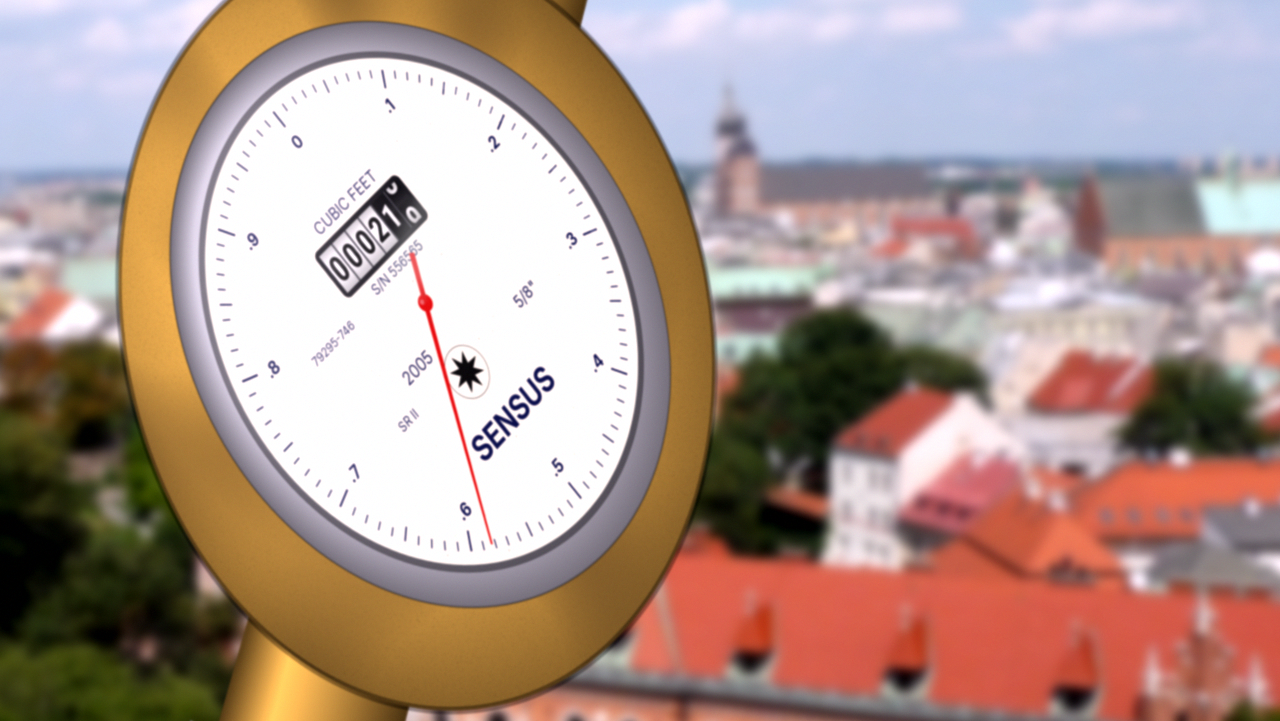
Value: 218.58 ft³
